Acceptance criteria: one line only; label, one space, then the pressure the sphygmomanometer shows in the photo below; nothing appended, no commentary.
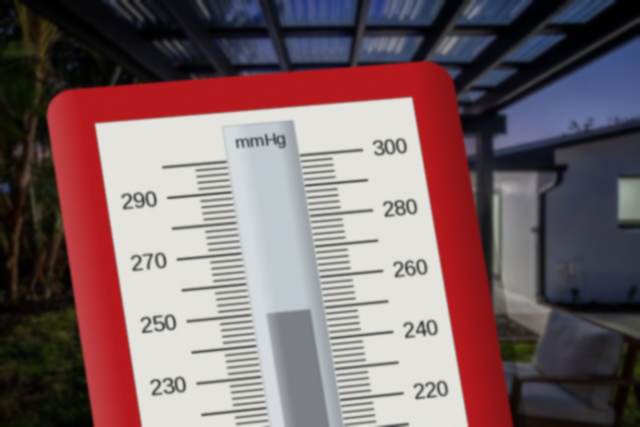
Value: 250 mmHg
